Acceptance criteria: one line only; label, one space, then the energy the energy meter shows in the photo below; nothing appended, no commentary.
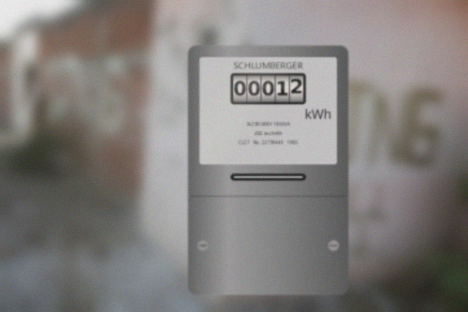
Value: 12 kWh
